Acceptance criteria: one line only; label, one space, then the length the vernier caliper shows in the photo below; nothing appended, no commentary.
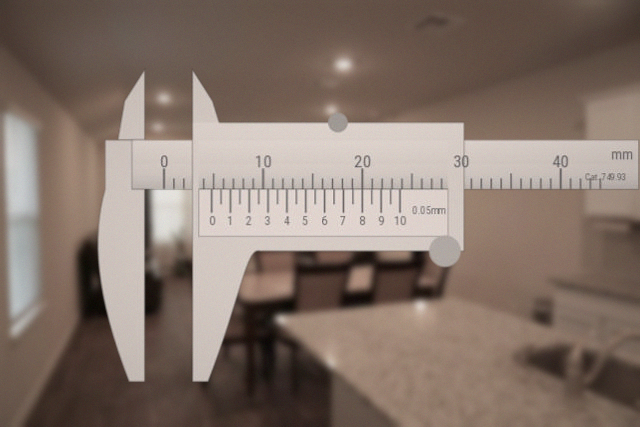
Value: 4.8 mm
